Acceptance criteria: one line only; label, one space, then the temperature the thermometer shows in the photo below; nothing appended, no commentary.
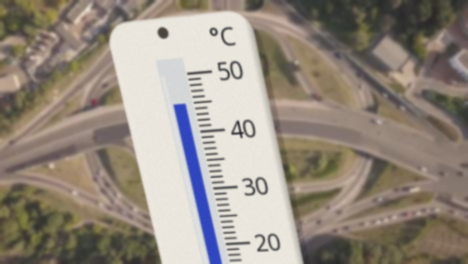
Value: 45 °C
